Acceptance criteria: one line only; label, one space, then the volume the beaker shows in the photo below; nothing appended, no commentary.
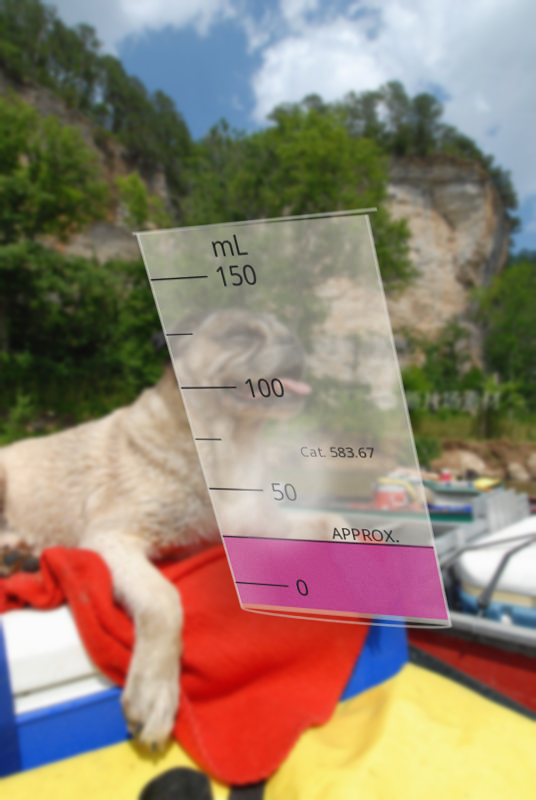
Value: 25 mL
